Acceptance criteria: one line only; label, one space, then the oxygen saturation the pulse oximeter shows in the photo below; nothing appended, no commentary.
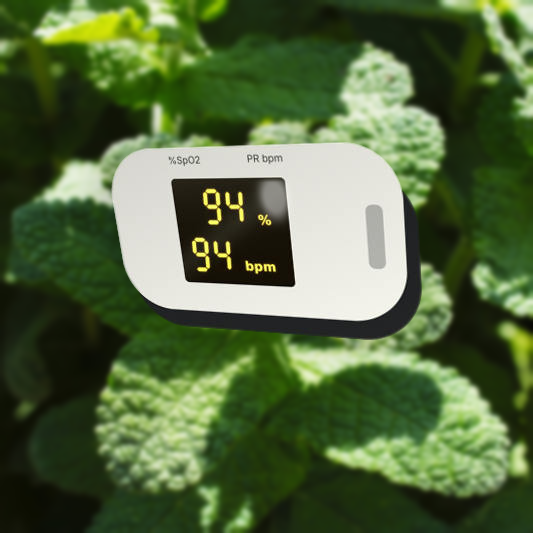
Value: 94 %
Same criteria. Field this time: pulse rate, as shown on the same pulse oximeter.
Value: 94 bpm
